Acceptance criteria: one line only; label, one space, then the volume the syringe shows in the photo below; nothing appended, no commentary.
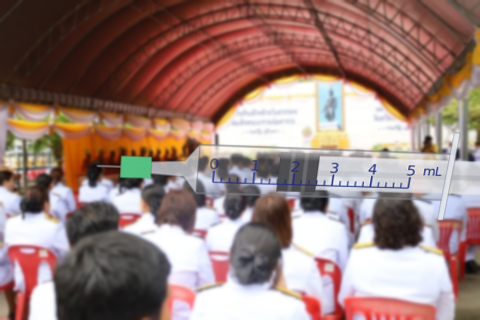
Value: 1.6 mL
